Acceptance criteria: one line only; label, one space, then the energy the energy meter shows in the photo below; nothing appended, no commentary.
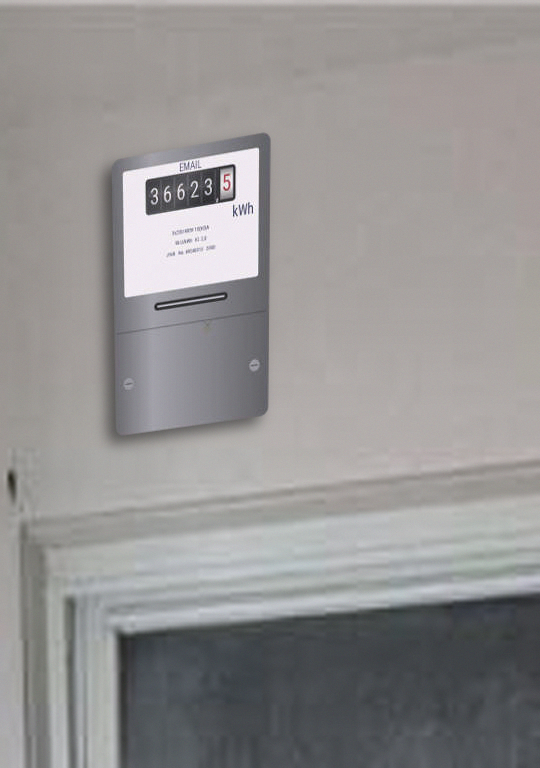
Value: 36623.5 kWh
